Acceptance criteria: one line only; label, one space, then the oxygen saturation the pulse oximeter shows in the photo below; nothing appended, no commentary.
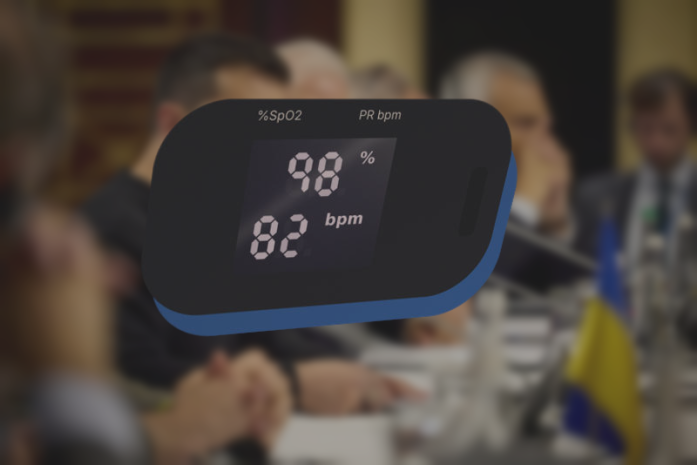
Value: 98 %
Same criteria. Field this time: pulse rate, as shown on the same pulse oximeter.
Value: 82 bpm
